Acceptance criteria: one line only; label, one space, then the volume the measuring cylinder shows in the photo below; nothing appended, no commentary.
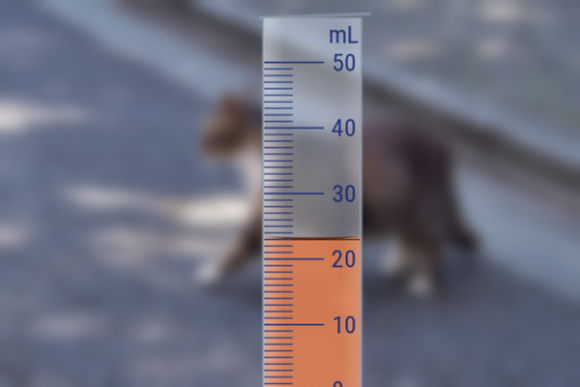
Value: 23 mL
